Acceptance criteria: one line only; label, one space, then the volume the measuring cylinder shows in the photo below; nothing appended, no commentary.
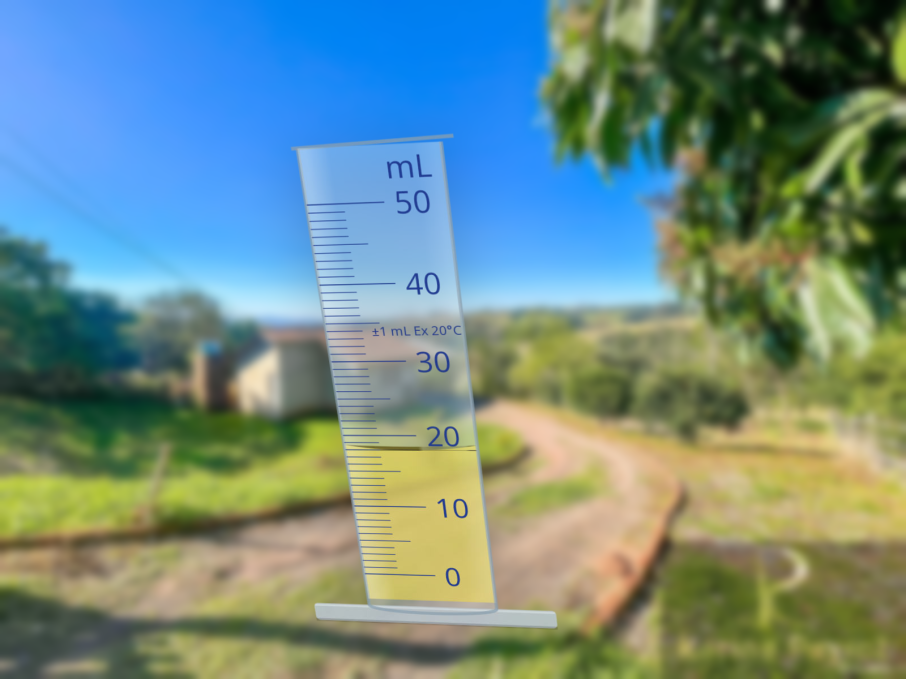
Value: 18 mL
